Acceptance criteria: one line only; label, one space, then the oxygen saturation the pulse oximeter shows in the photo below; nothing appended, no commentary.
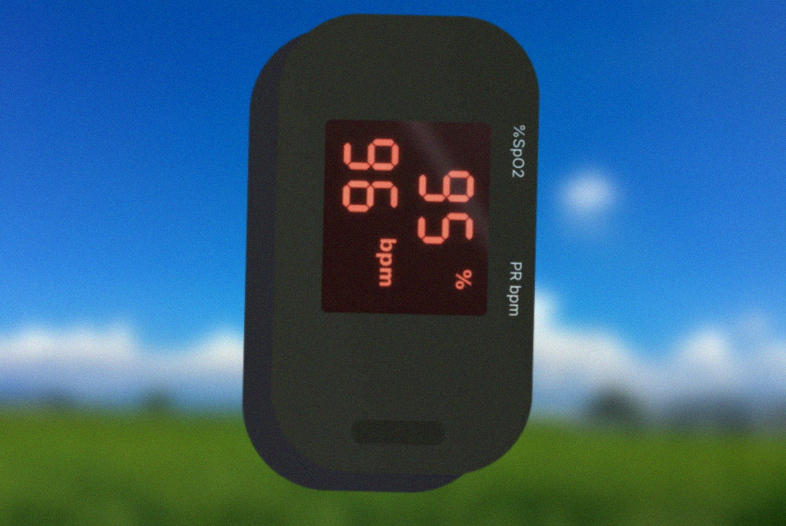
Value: 95 %
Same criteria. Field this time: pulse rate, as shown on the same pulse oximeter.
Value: 96 bpm
